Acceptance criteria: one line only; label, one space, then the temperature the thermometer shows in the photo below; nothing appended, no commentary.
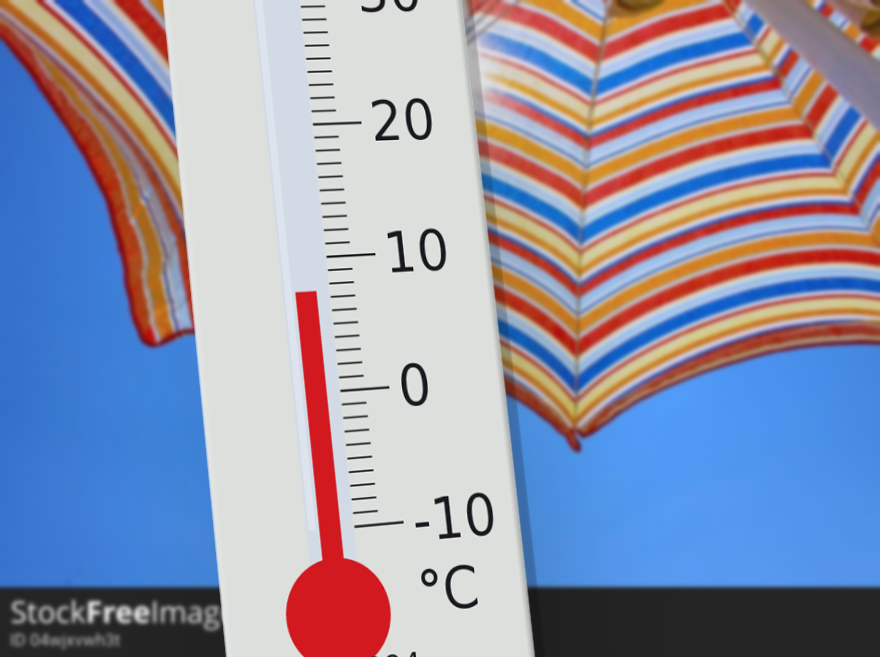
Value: 7.5 °C
